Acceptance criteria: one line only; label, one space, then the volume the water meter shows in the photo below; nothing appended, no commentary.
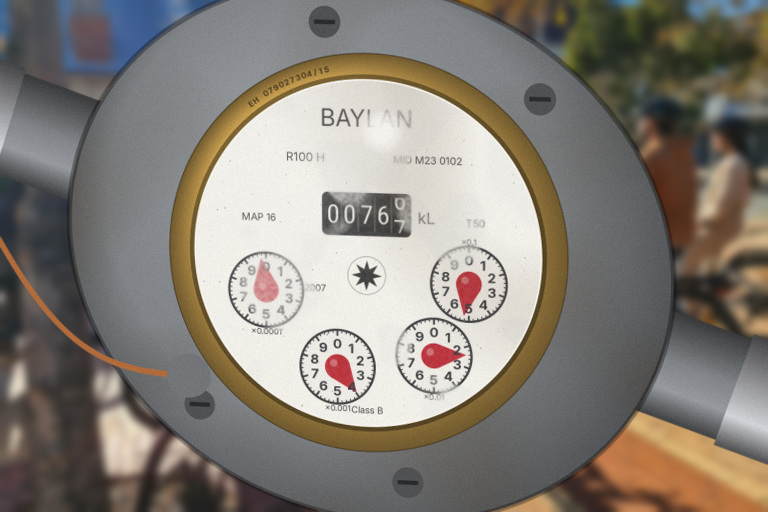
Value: 766.5239 kL
